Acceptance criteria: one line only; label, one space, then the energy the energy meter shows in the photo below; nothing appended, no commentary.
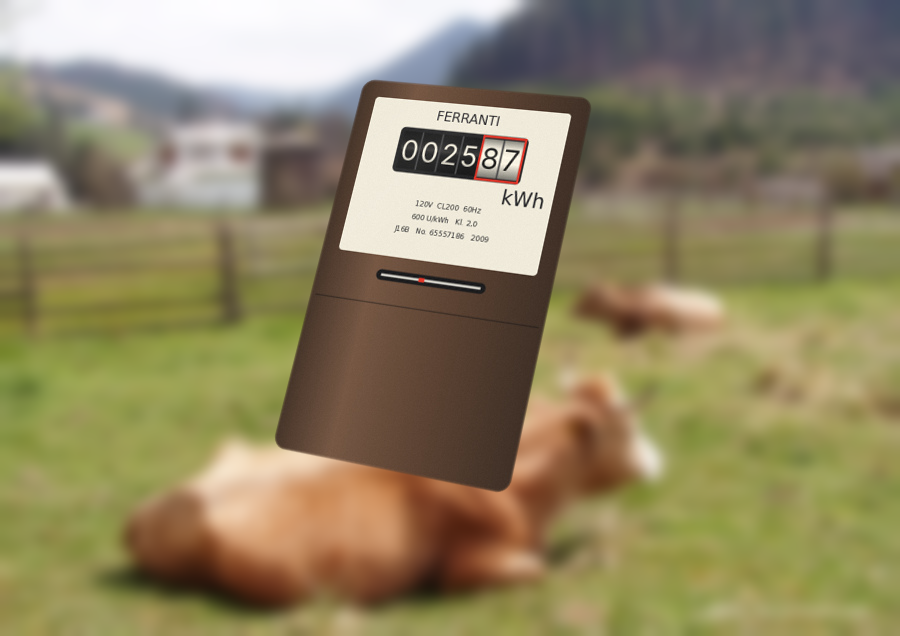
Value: 25.87 kWh
